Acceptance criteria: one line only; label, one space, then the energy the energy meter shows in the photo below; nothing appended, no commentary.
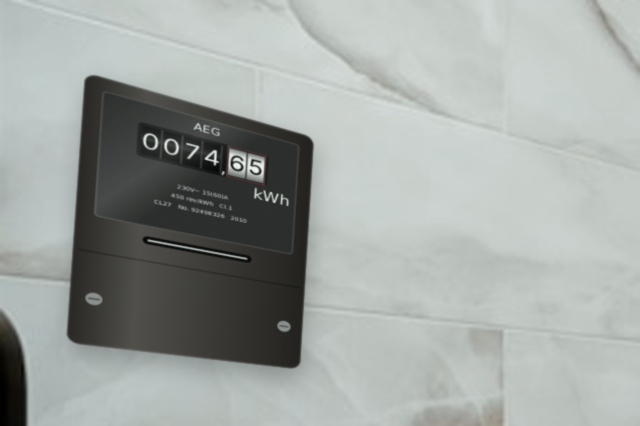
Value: 74.65 kWh
